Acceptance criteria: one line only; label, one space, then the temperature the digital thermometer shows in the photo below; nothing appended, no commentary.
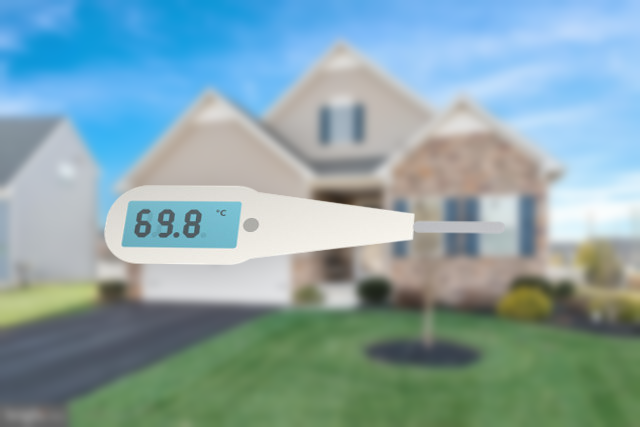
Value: 69.8 °C
